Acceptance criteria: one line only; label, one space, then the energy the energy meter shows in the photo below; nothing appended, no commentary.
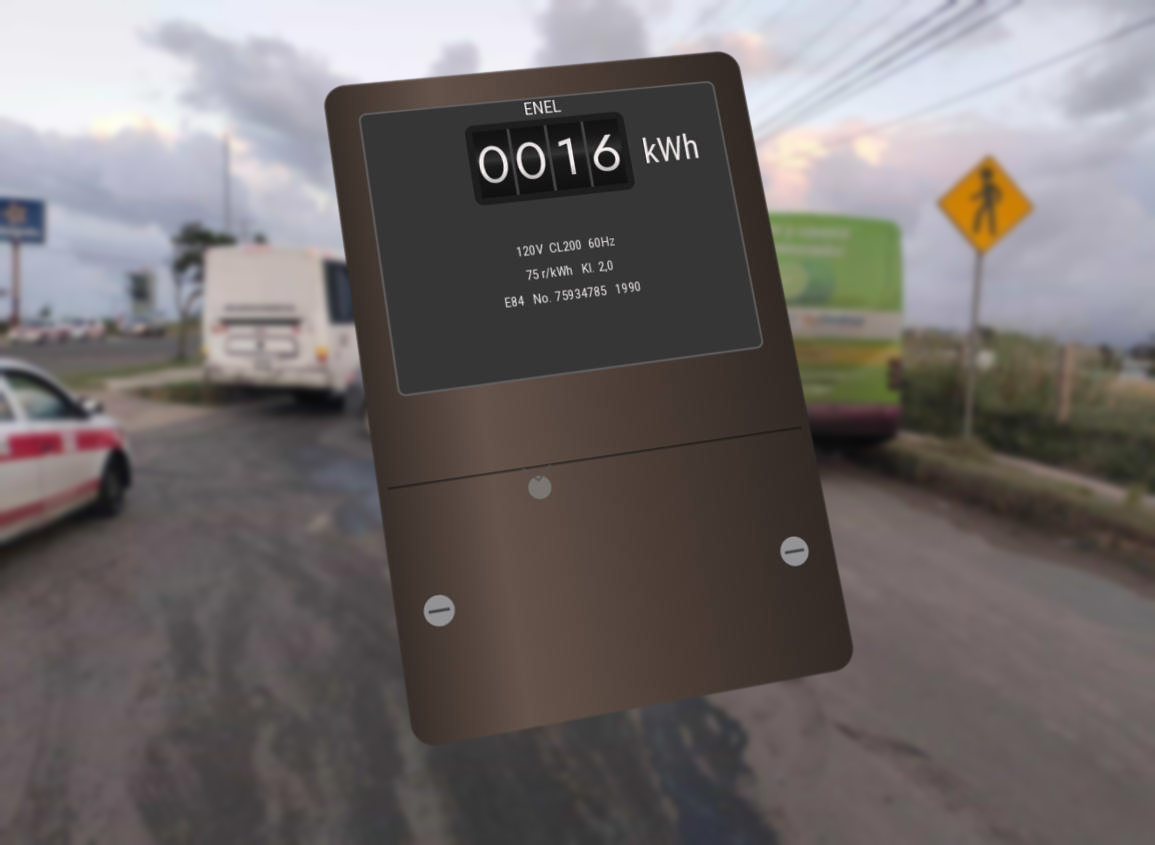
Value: 16 kWh
